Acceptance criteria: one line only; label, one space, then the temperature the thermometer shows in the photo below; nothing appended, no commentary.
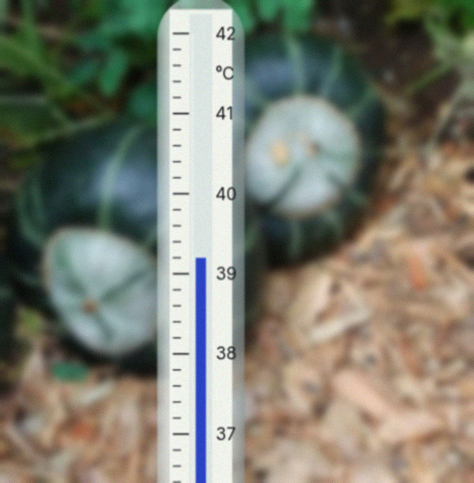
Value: 39.2 °C
